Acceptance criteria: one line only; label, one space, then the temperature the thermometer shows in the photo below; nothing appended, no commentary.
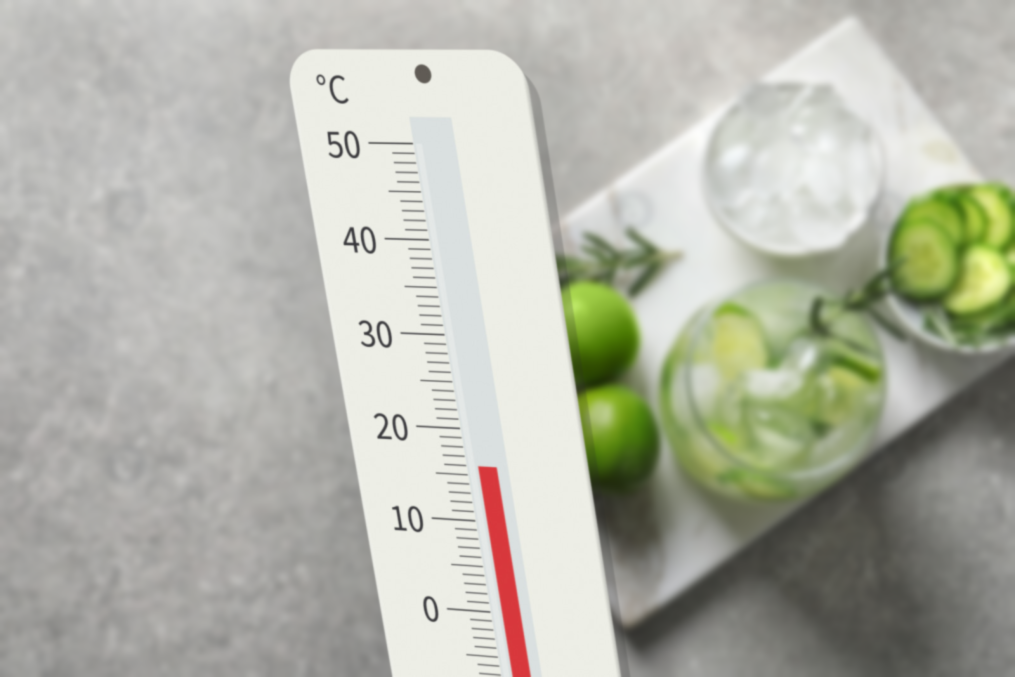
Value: 16 °C
